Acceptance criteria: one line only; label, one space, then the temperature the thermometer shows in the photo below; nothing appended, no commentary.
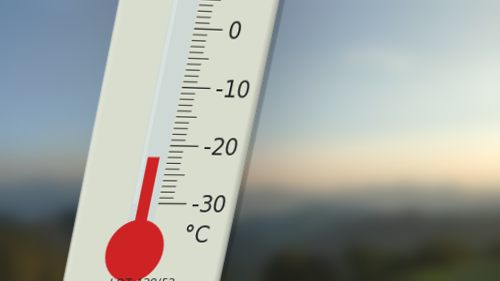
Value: -22 °C
